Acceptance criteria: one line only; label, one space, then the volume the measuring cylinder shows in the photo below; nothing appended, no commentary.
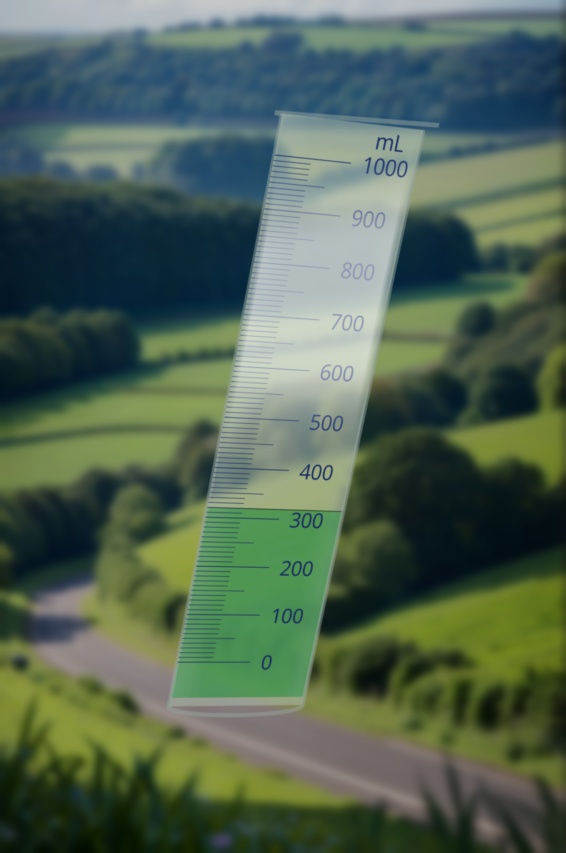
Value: 320 mL
